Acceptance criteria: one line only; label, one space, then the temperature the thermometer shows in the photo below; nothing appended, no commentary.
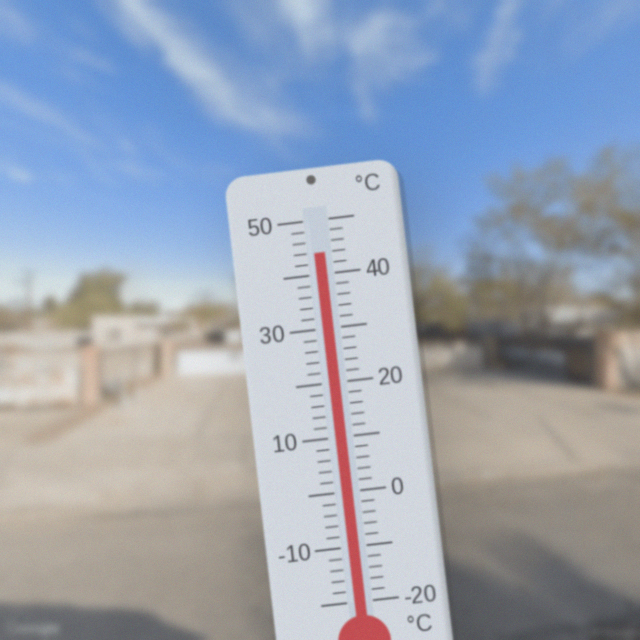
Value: 44 °C
